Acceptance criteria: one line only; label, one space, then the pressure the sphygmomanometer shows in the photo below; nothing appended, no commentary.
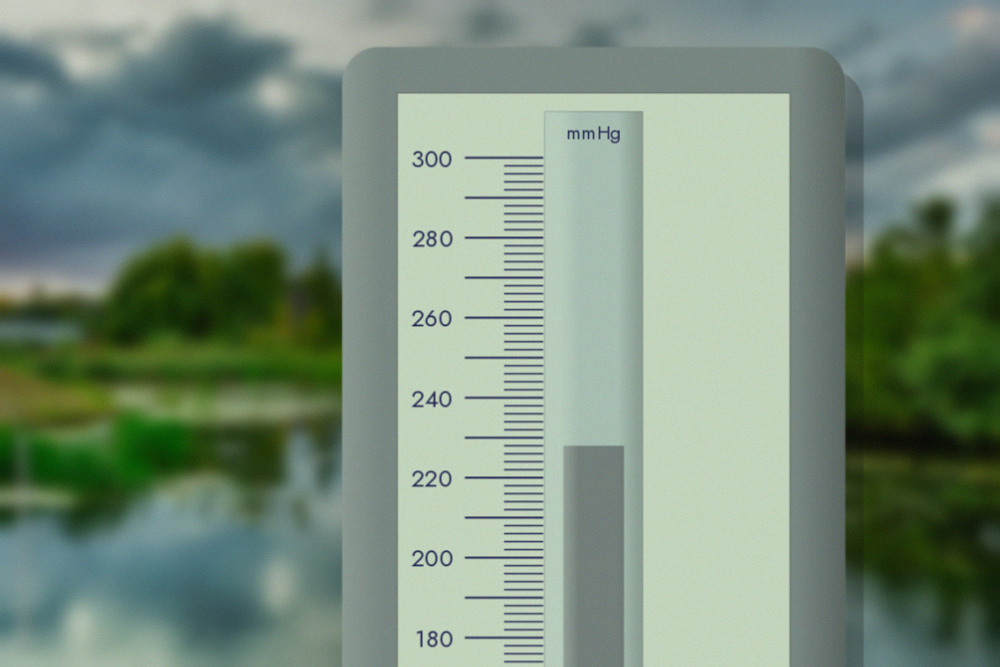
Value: 228 mmHg
